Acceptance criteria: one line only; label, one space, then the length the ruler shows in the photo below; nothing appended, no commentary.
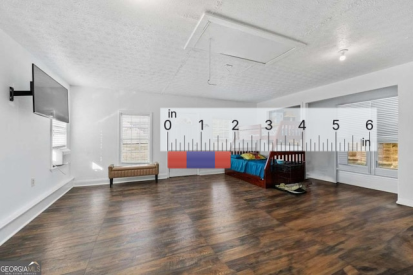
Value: 1.875 in
